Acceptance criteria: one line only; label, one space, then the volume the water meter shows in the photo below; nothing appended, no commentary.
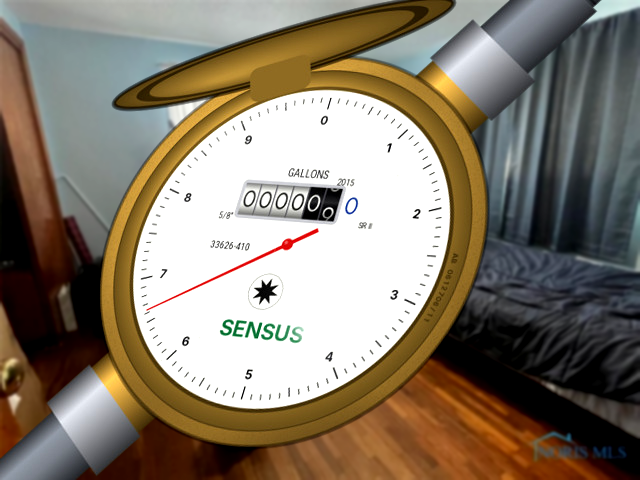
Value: 86.6 gal
